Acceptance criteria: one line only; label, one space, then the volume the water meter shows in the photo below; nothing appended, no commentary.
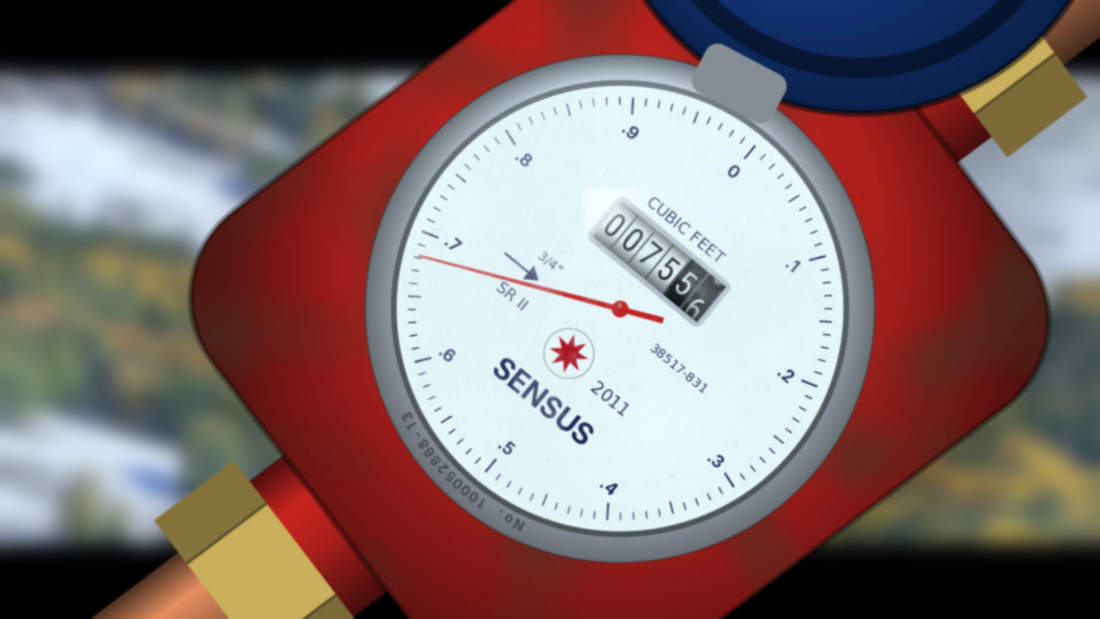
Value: 7555.68 ft³
